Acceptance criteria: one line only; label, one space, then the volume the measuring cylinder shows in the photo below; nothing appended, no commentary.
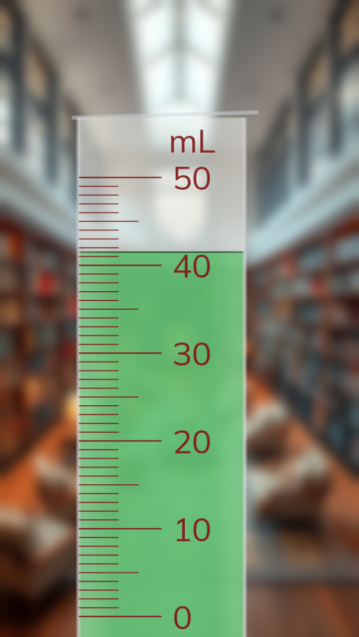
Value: 41.5 mL
